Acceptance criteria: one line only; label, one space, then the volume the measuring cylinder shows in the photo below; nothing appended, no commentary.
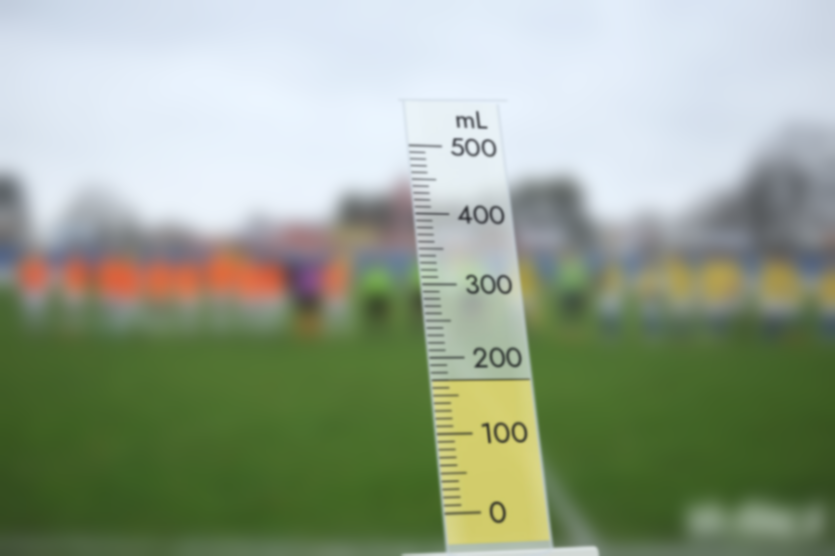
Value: 170 mL
